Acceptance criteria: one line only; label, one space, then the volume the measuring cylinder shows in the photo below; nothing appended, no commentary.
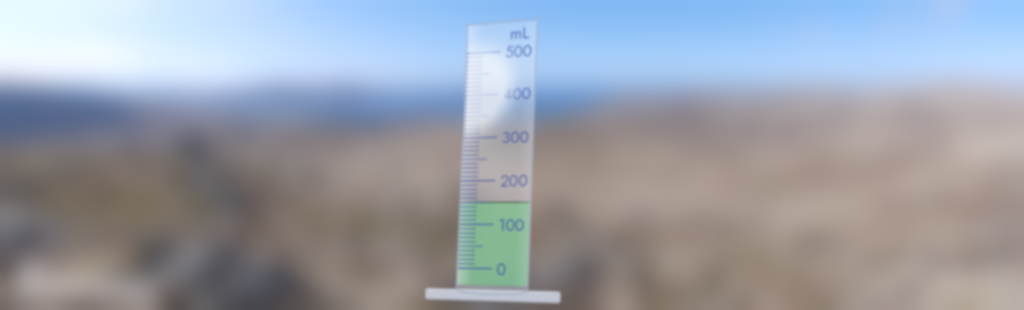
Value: 150 mL
